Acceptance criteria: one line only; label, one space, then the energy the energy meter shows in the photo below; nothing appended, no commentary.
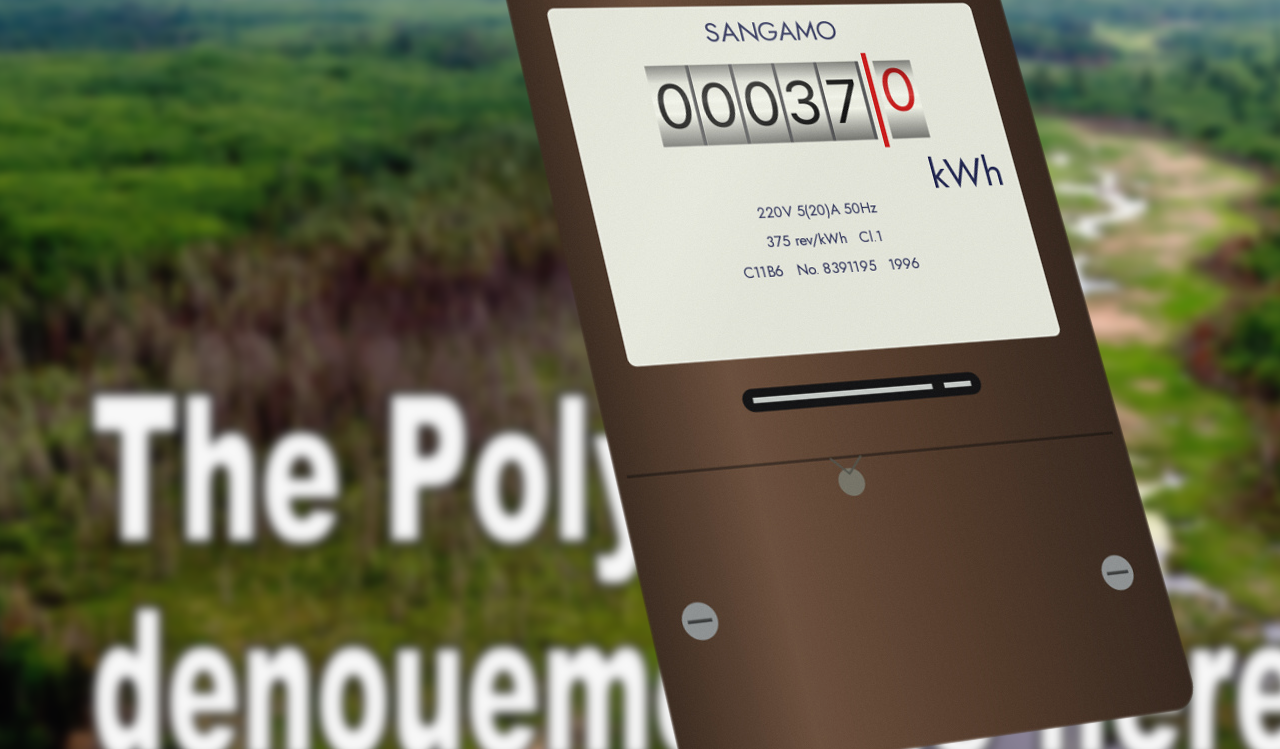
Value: 37.0 kWh
